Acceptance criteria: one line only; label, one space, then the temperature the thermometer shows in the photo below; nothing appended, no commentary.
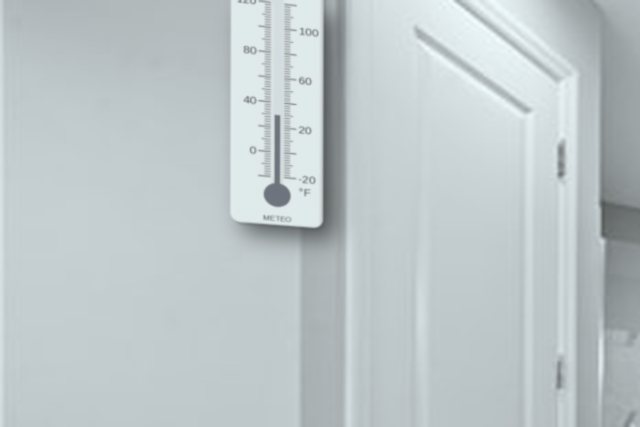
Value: 30 °F
